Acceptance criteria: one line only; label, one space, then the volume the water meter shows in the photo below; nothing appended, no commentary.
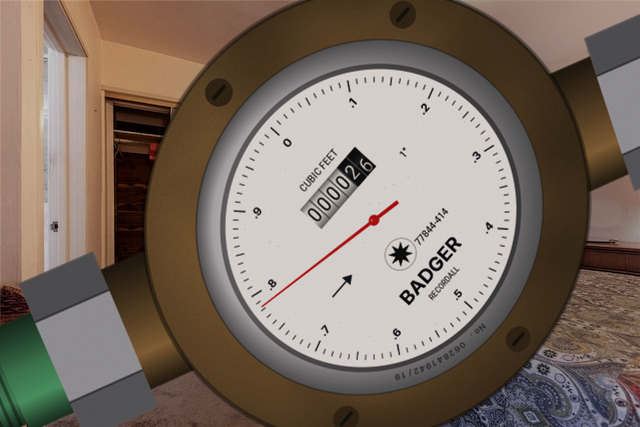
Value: 25.78 ft³
